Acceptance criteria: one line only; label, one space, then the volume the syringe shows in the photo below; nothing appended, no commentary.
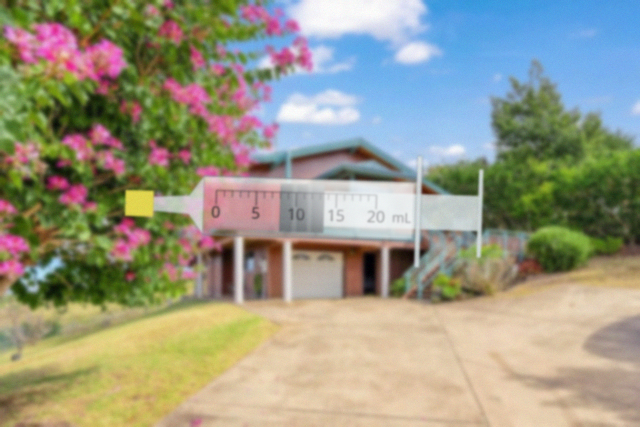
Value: 8 mL
